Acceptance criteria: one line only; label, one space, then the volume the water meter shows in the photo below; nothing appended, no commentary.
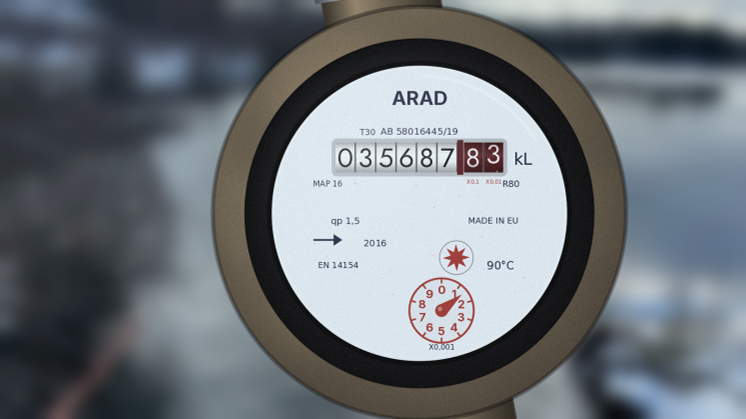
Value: 35687.831 kL
